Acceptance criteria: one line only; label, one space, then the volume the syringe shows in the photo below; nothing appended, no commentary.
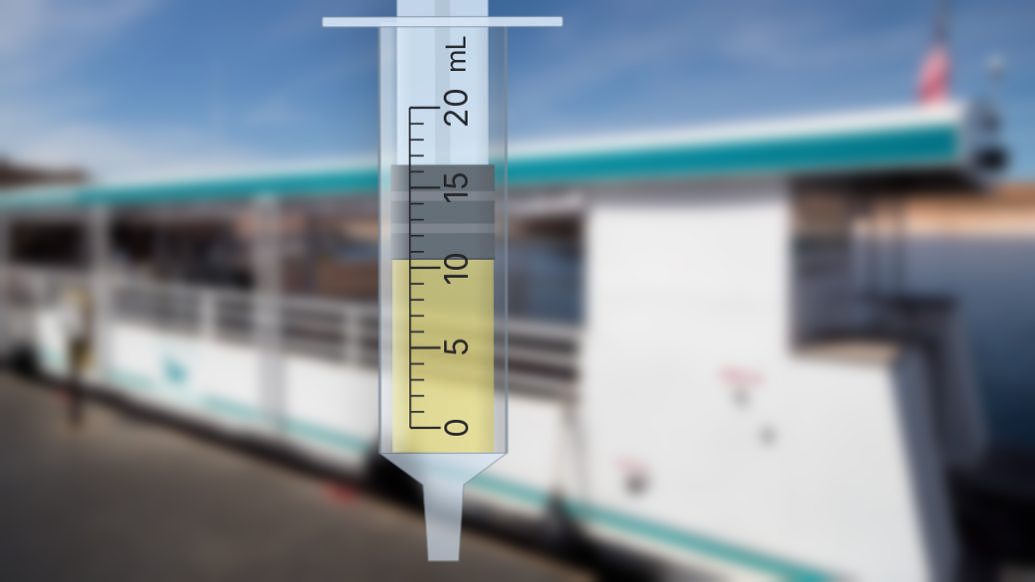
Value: 10.5 mL
